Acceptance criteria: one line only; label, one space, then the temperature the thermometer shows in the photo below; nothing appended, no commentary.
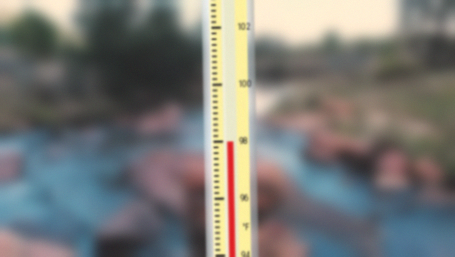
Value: 98 °F
